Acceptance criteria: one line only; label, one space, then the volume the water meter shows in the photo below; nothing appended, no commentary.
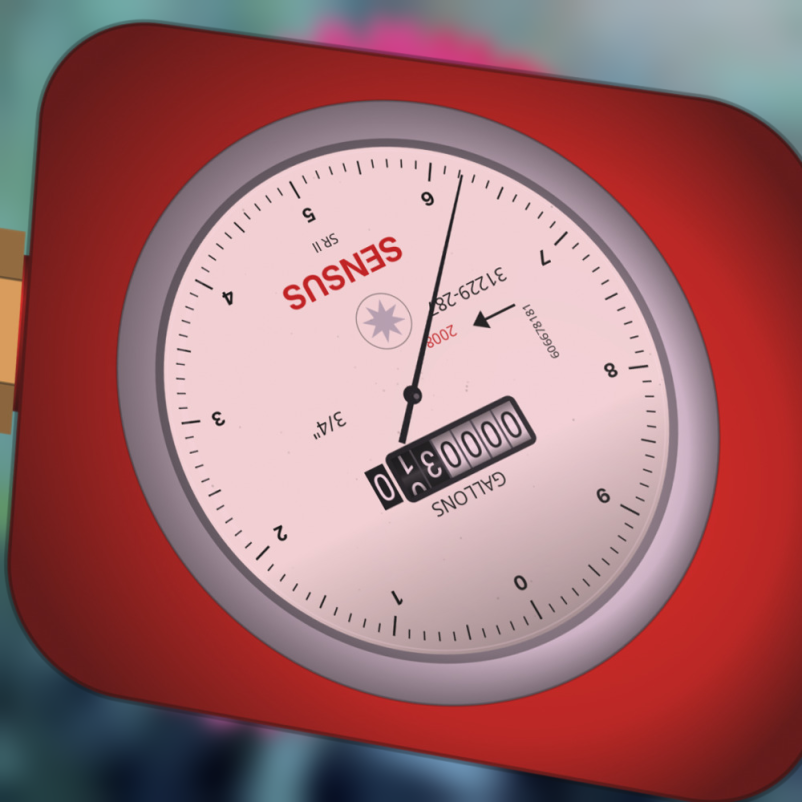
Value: 306.2 gal
